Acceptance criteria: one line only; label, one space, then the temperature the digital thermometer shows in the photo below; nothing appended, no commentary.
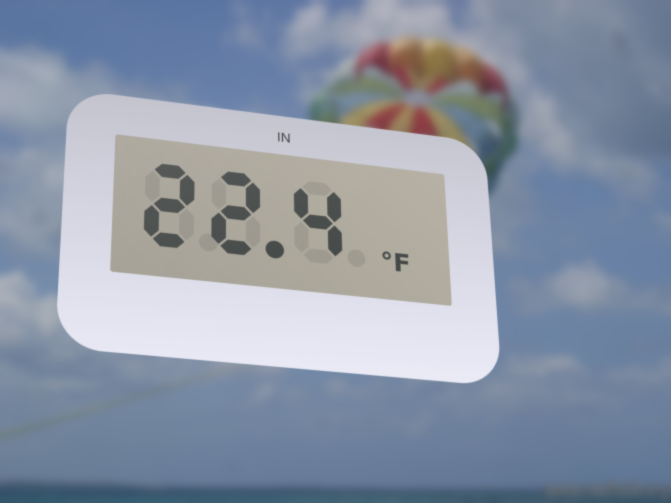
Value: 22.4 °F
